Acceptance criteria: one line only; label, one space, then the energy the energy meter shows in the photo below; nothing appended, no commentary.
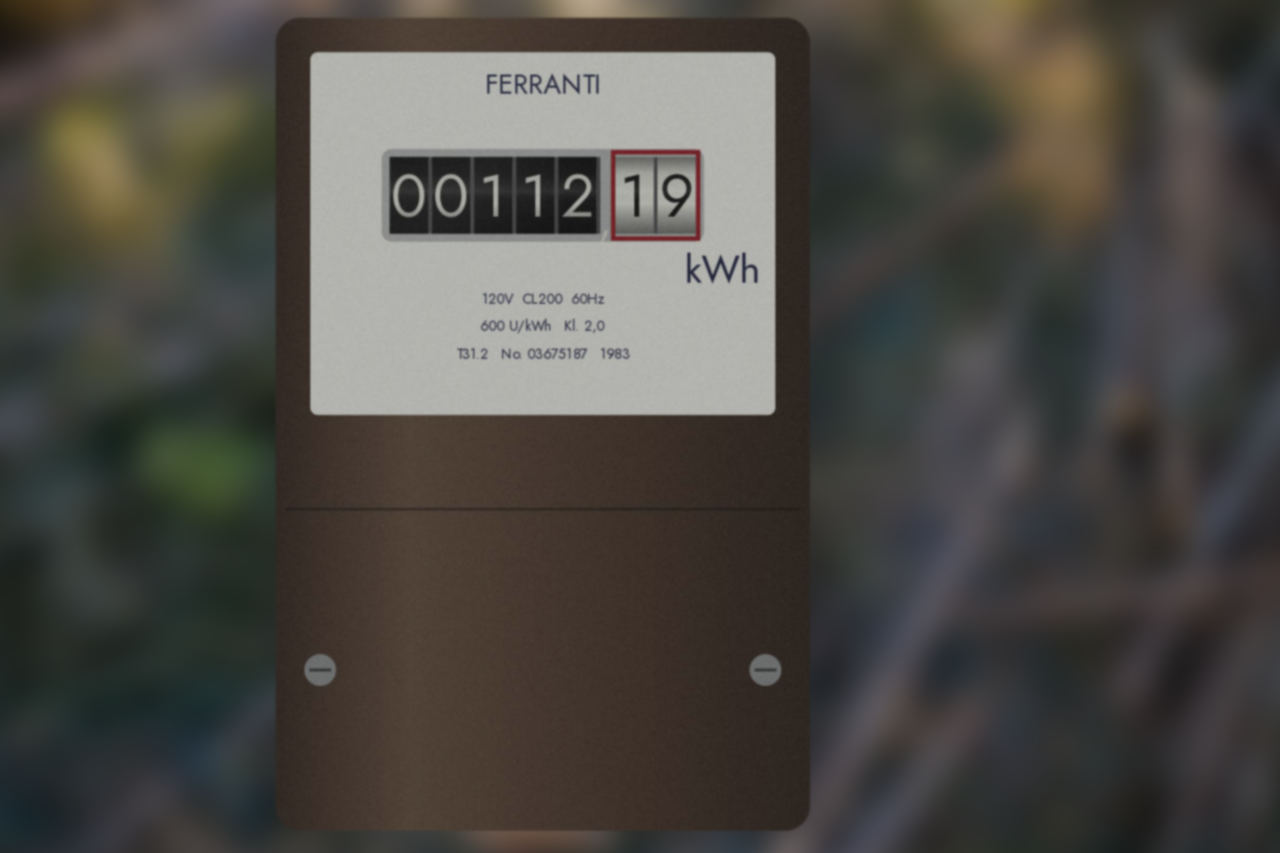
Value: 112.19 kWh
